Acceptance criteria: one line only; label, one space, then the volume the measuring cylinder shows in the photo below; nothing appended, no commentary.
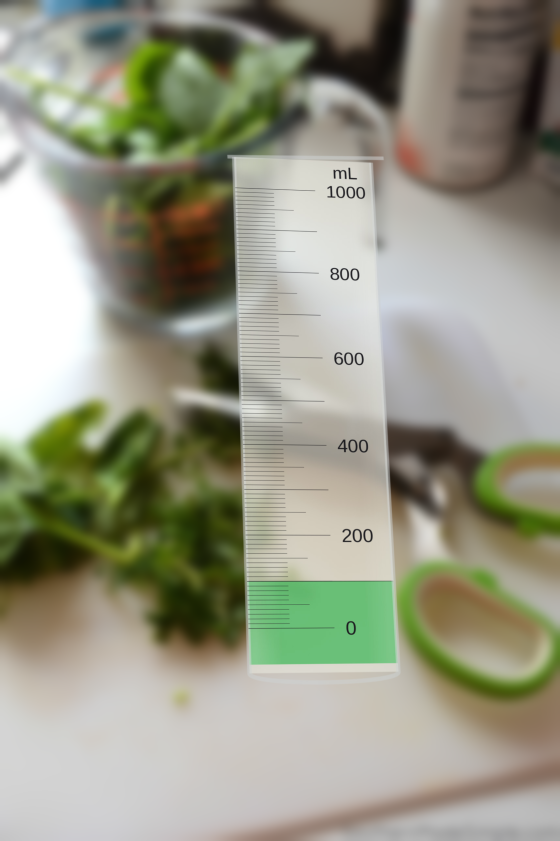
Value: 100 mL
